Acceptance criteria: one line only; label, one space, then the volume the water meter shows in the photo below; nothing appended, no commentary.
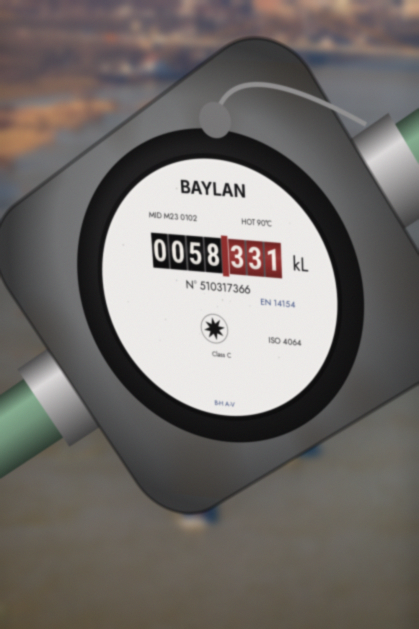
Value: 58.331 kL
